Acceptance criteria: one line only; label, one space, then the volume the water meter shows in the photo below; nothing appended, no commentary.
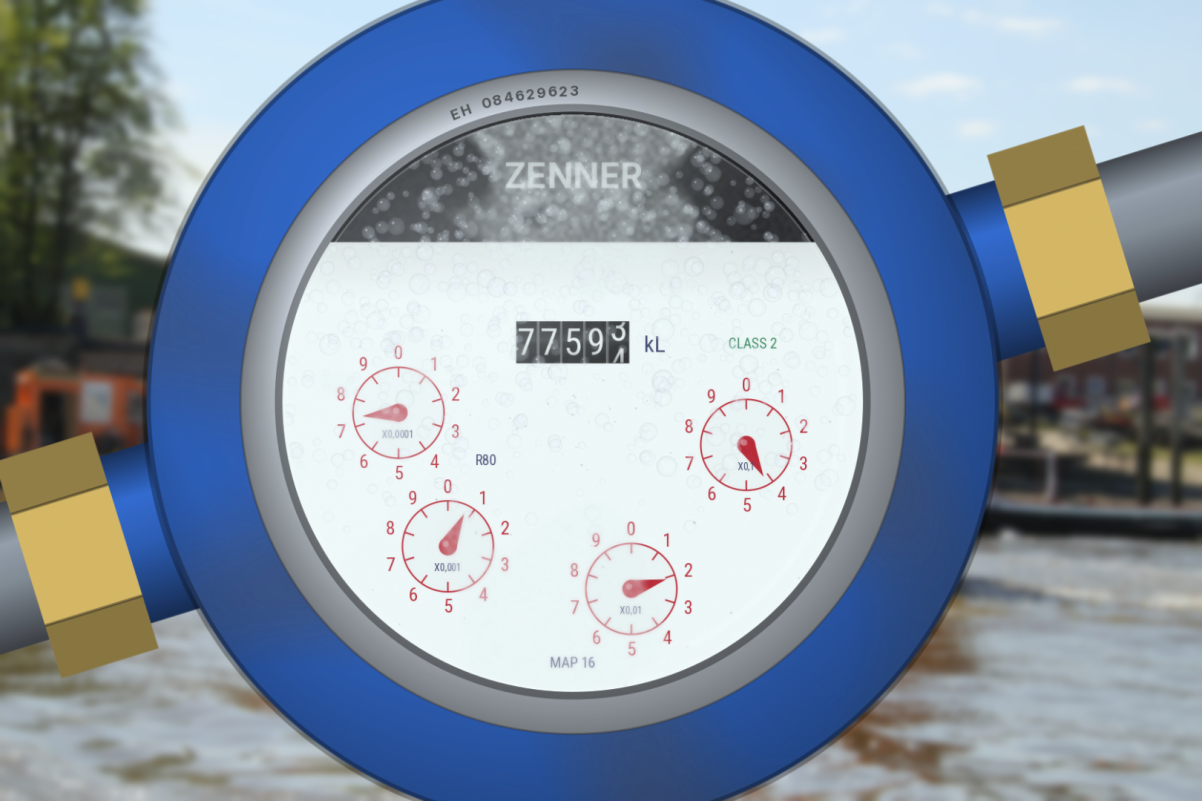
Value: 77593.4207 kL
